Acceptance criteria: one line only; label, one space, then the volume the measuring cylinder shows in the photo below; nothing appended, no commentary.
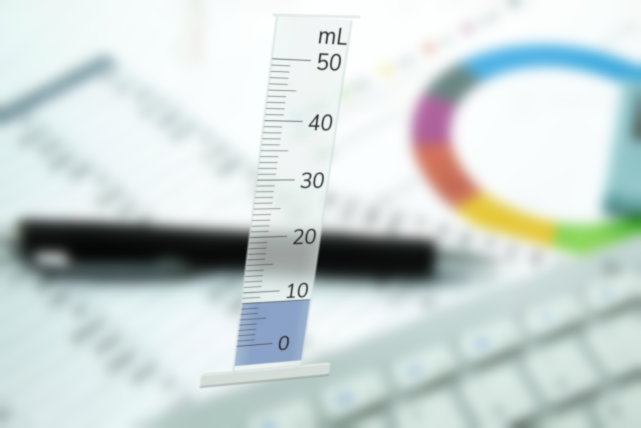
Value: 8 mL
